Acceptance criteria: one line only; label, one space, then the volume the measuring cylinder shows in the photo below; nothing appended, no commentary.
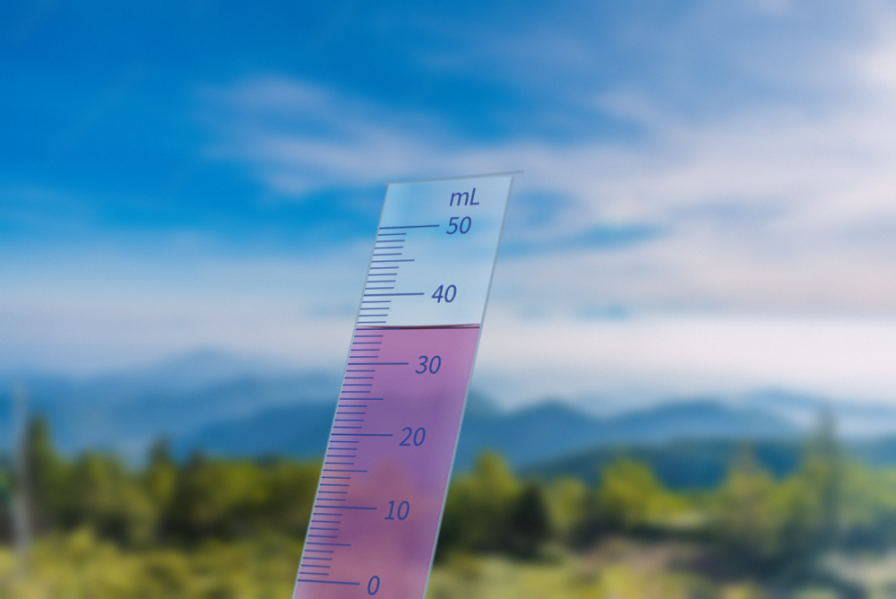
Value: 35 mL
